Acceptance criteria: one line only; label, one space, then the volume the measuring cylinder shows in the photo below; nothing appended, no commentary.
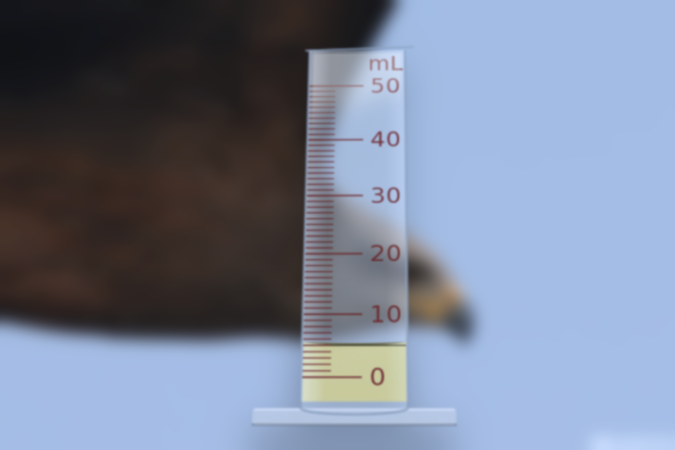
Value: 5 mL
